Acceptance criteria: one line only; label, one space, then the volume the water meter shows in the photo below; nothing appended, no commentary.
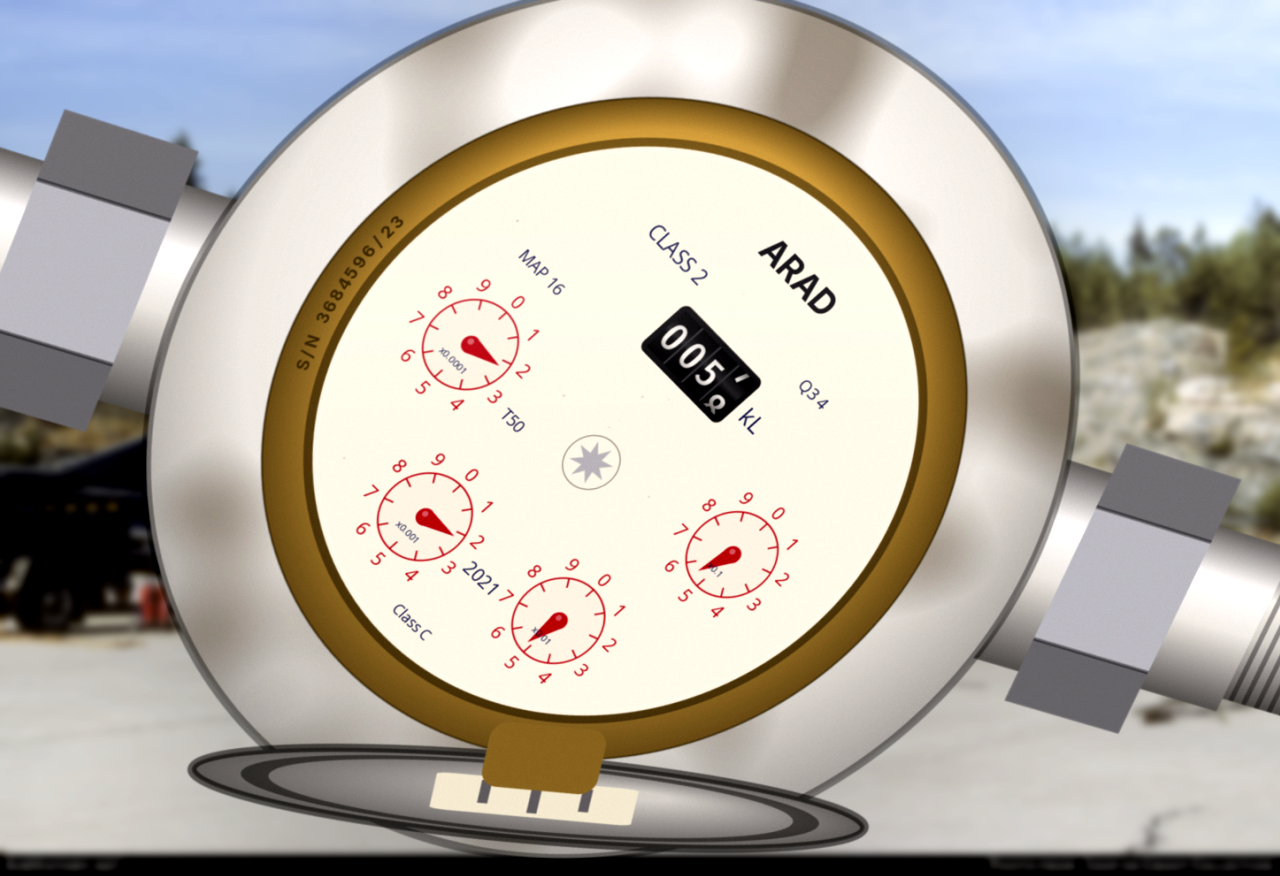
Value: 57.5522 kL
